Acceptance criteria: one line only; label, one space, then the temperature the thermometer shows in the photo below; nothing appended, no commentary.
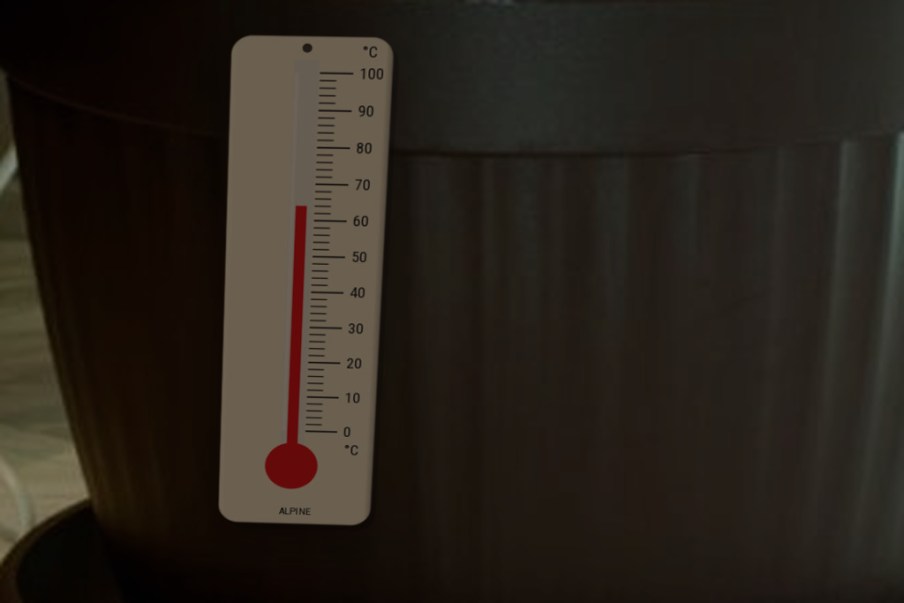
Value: 64 °C
